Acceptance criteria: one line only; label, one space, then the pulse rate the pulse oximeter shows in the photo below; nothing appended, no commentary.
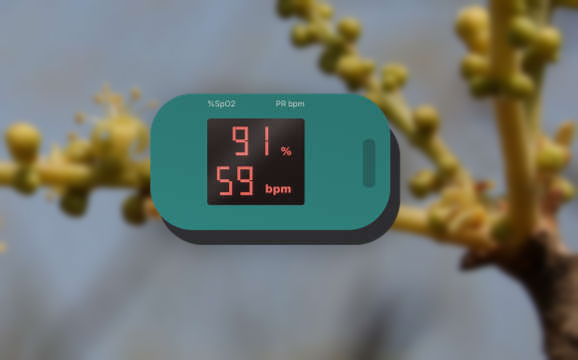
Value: 59 bpm
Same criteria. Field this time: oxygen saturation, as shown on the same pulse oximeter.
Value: 91 %
